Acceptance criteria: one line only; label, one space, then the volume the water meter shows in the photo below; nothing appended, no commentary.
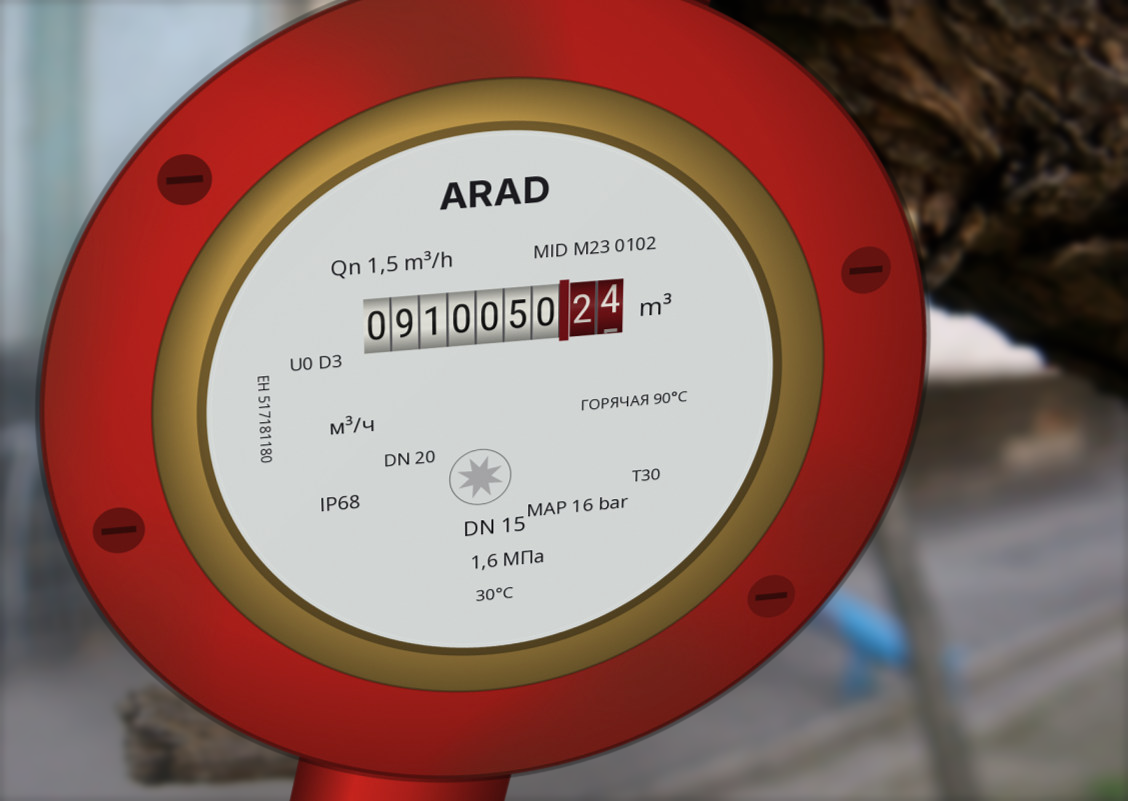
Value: 910050.24 m³
